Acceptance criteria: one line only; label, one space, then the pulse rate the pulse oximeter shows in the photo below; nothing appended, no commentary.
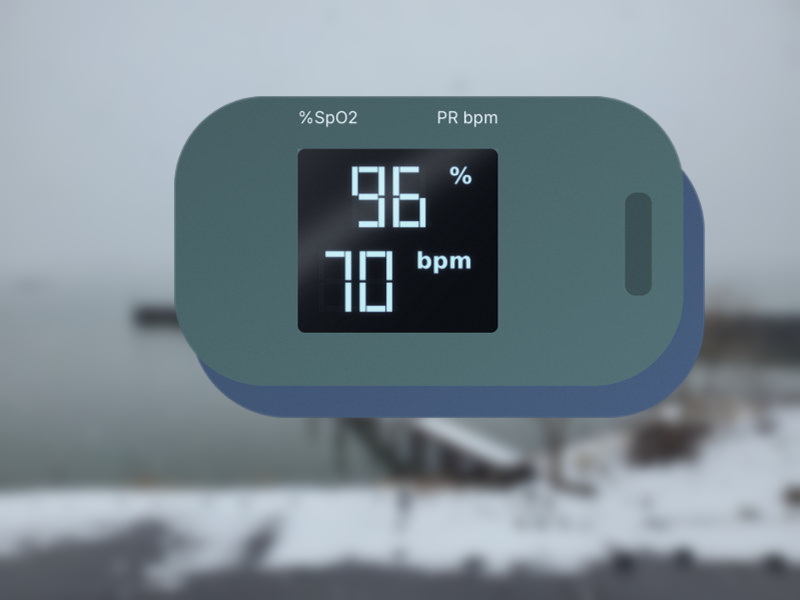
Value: 70 bpm
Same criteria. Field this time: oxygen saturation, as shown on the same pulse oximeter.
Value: 96 %
